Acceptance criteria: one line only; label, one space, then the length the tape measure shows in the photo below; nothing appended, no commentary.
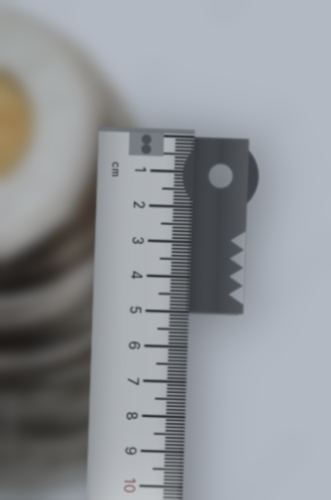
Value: 5 cm
